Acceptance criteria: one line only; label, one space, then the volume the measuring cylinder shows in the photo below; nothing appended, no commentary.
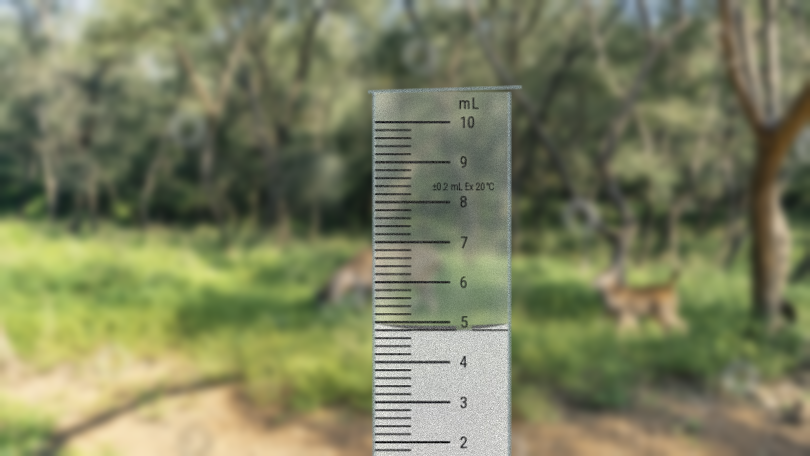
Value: 4.8 mL
